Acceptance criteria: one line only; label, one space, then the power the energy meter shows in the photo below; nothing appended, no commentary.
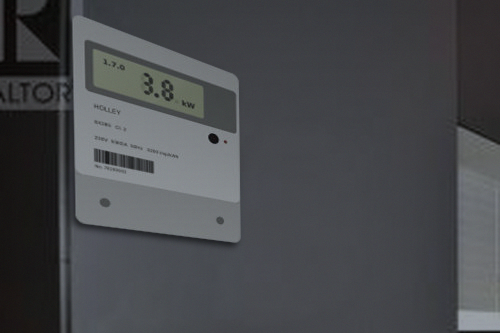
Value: 3.8 kW
